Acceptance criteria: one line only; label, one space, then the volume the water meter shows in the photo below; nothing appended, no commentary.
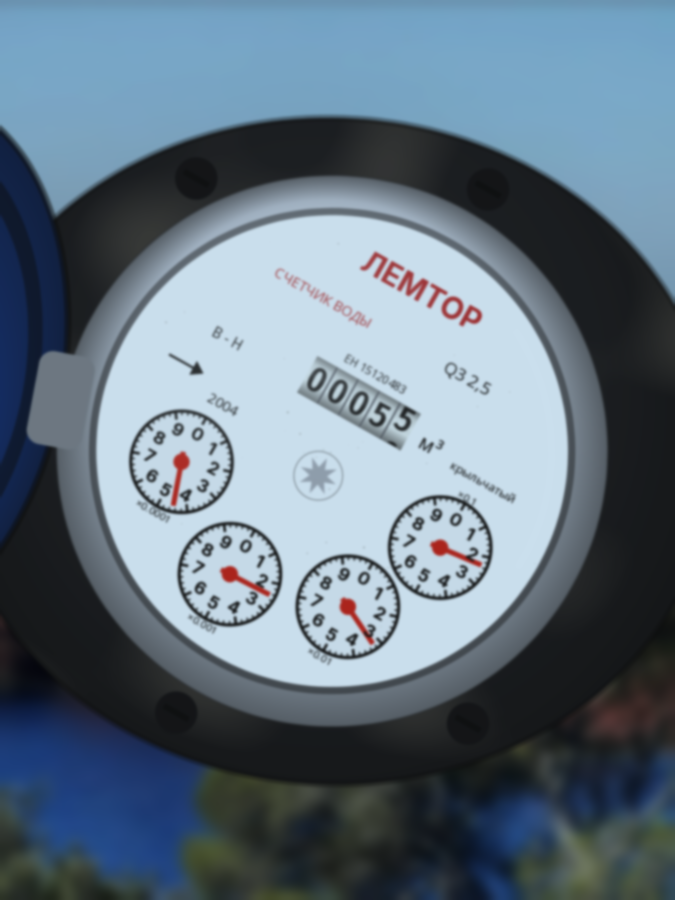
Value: 55.2324 m³
